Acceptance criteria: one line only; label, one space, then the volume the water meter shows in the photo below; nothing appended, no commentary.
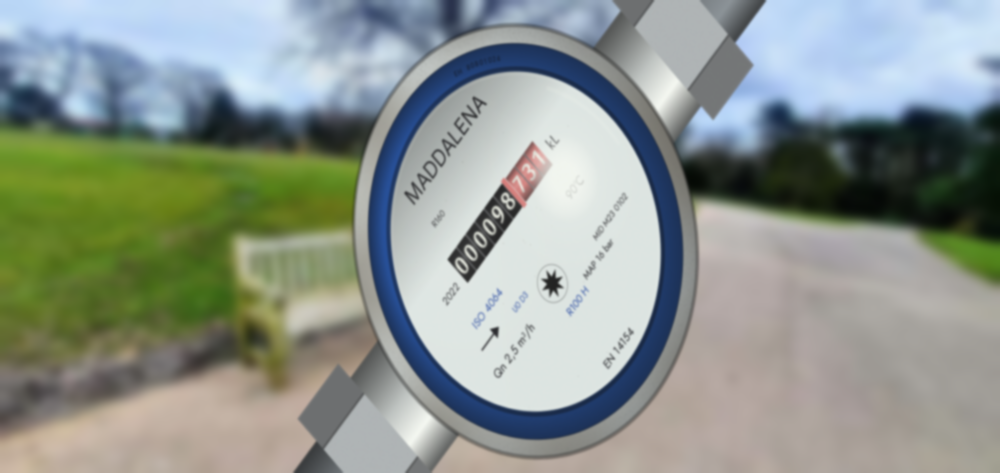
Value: 98.731 kL
